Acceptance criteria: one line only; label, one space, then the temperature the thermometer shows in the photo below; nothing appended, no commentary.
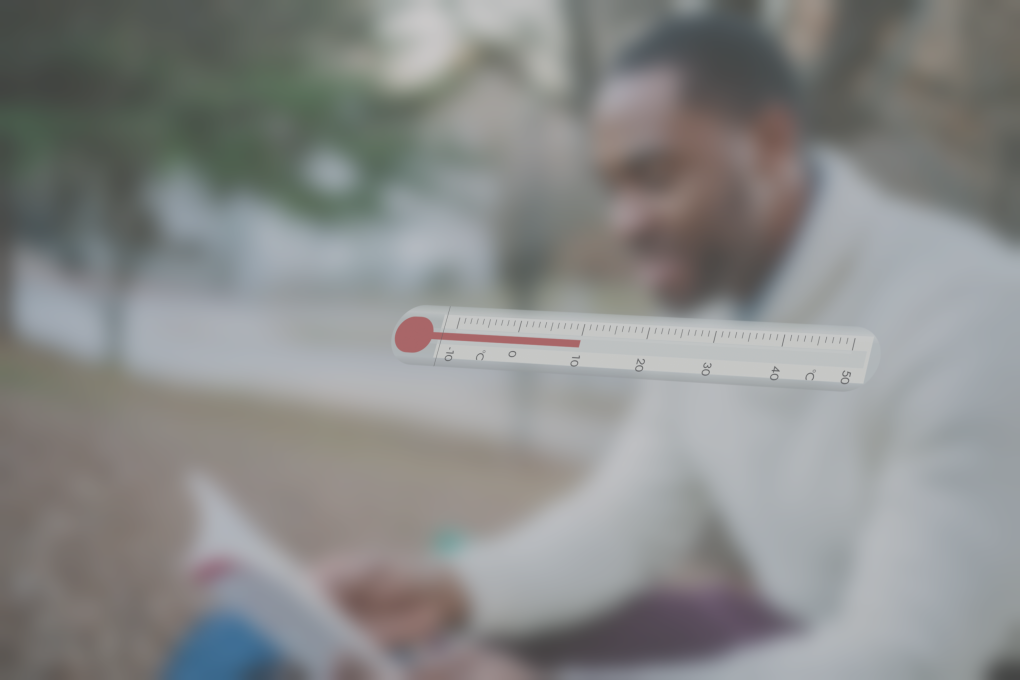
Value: 10 °C
